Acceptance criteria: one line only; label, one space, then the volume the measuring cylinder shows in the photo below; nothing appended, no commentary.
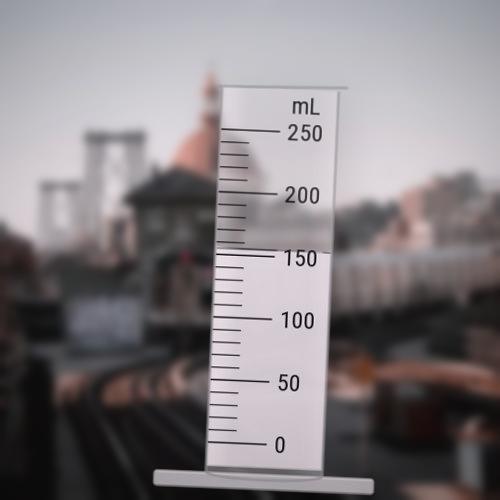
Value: 155 mL
